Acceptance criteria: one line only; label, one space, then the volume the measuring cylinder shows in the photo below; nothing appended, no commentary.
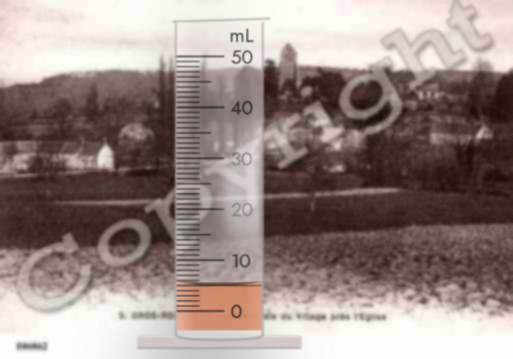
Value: 5 mL
